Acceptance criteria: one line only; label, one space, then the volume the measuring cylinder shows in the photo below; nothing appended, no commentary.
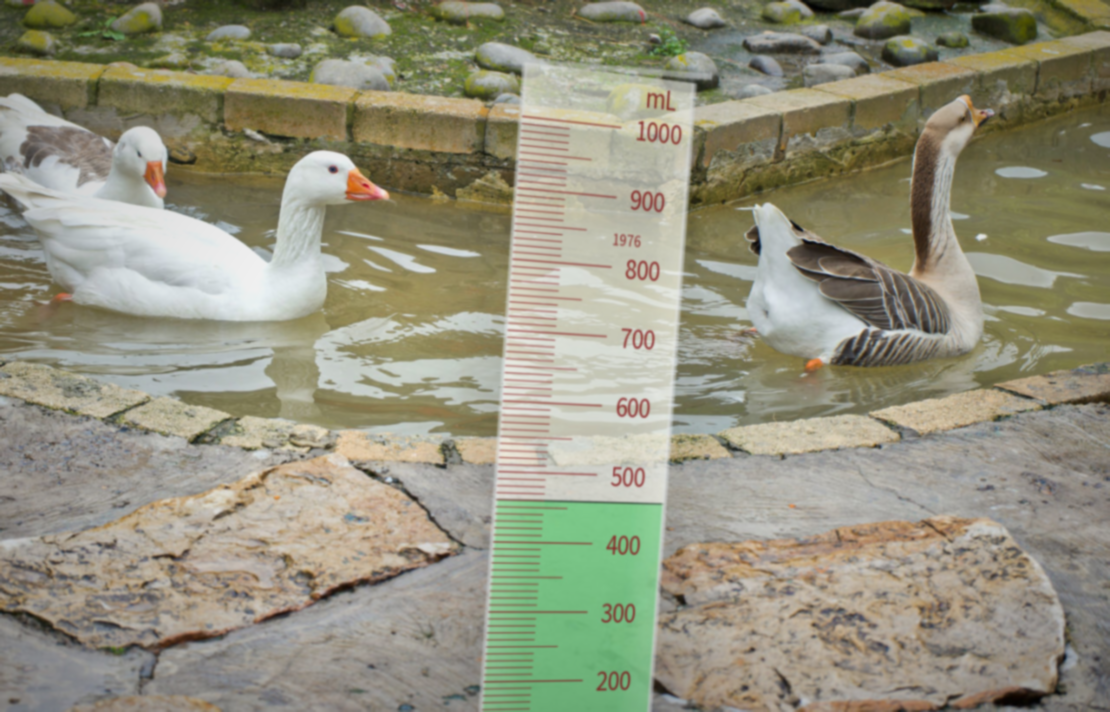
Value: 460 mL
